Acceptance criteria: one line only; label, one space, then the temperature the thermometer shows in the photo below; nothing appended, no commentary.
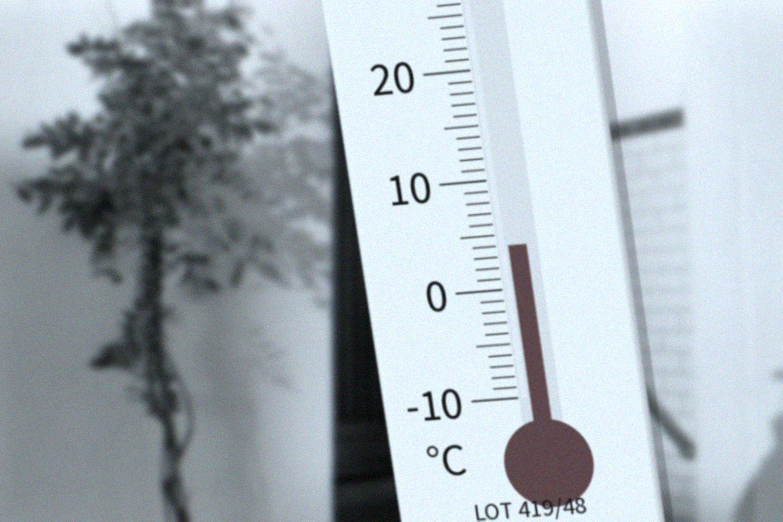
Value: 4 °C
